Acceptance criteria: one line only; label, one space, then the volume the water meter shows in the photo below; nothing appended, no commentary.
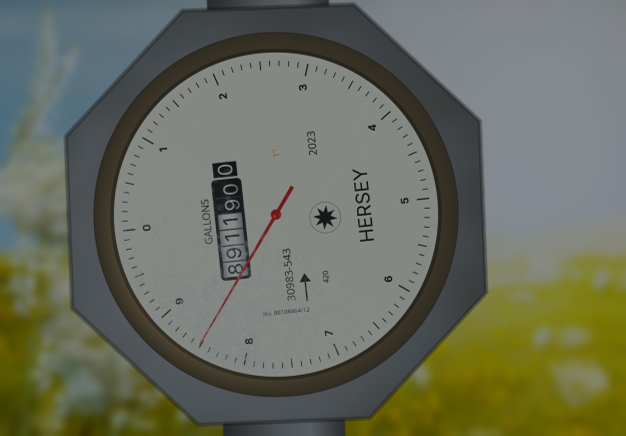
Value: 8911898.5 gal
